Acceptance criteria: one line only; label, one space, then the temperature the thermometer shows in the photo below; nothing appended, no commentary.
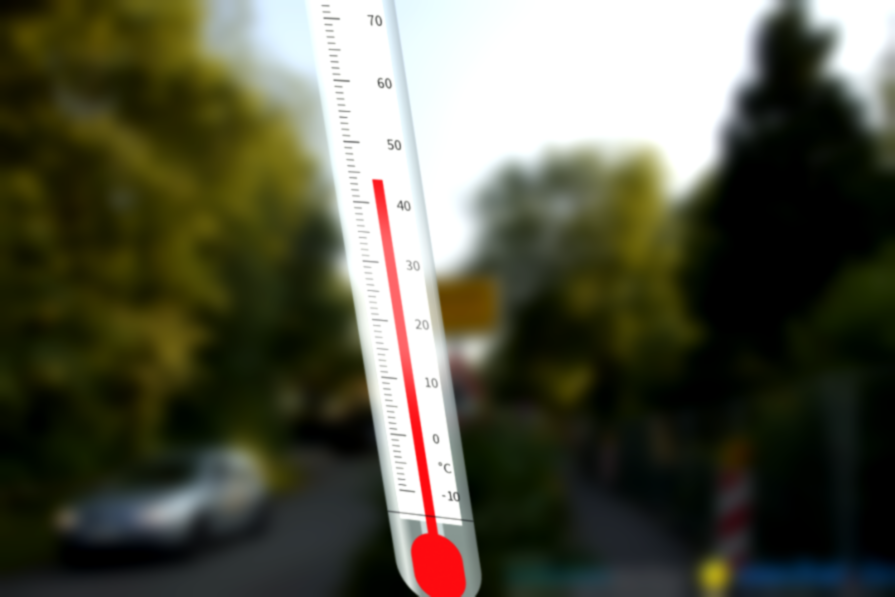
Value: 44 °C
